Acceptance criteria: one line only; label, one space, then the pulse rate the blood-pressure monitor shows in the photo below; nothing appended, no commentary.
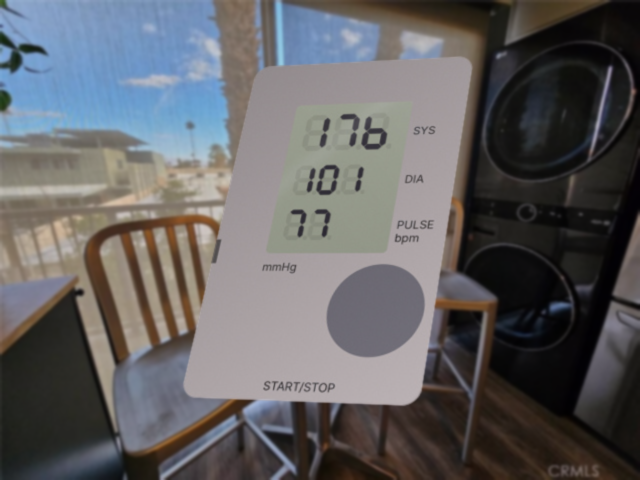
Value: 77 bpm
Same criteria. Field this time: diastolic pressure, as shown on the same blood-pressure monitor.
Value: 101 mmHg
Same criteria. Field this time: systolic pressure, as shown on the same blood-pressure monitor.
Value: 176 mmHg
